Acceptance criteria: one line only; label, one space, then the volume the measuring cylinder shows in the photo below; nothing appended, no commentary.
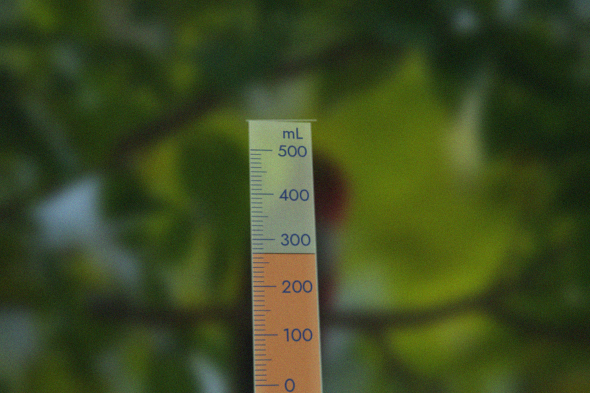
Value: 270 mL
